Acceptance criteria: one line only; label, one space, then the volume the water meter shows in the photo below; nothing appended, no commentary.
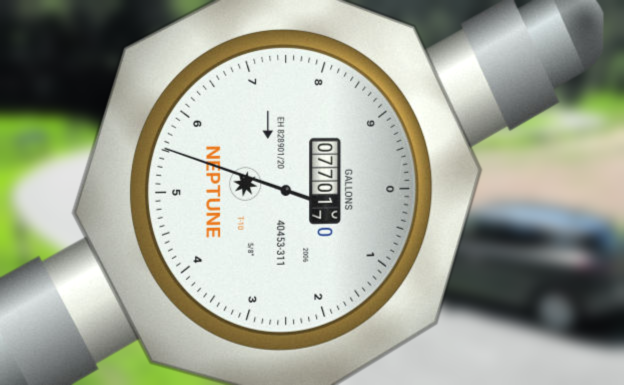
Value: 770165.5 gal
